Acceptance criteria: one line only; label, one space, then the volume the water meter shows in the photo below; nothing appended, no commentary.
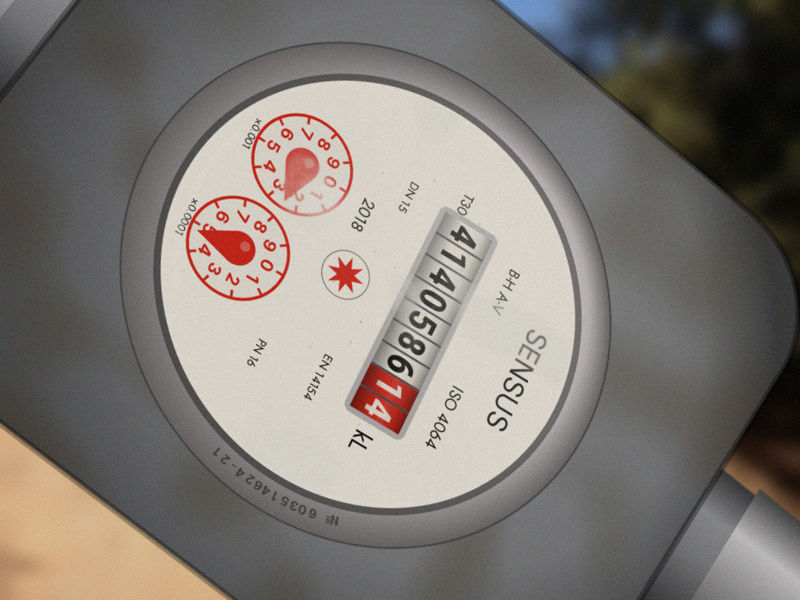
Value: 4140586.1424 kL
